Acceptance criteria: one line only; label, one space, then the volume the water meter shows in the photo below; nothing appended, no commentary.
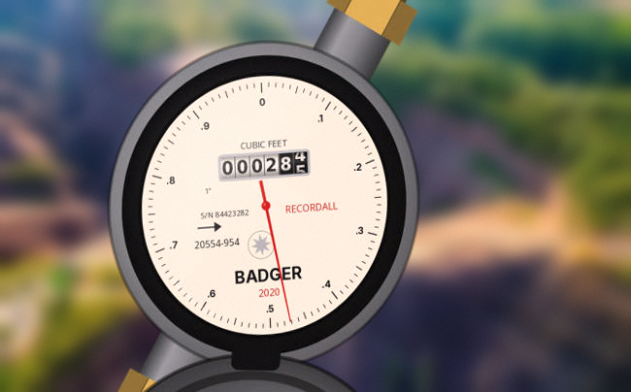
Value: 284.47 ft³
